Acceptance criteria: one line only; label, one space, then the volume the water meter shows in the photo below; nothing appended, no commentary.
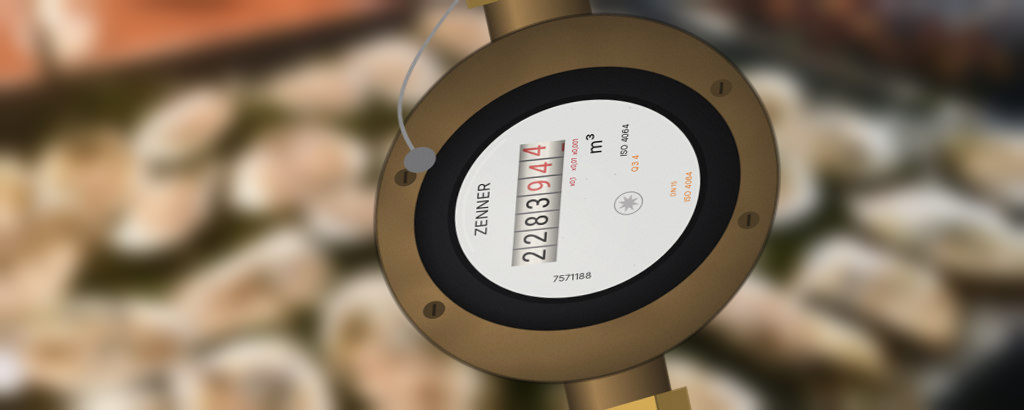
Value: 2283.944 m³
